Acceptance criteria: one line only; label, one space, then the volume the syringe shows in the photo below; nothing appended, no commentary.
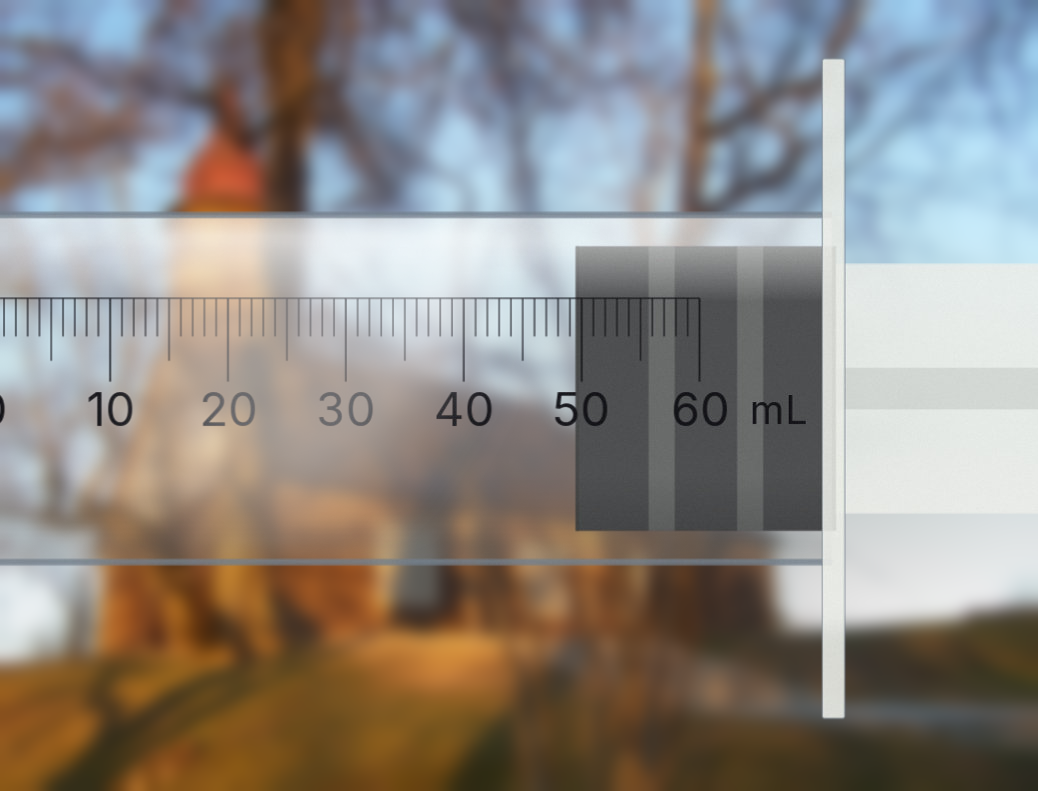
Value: 49.5 mL
